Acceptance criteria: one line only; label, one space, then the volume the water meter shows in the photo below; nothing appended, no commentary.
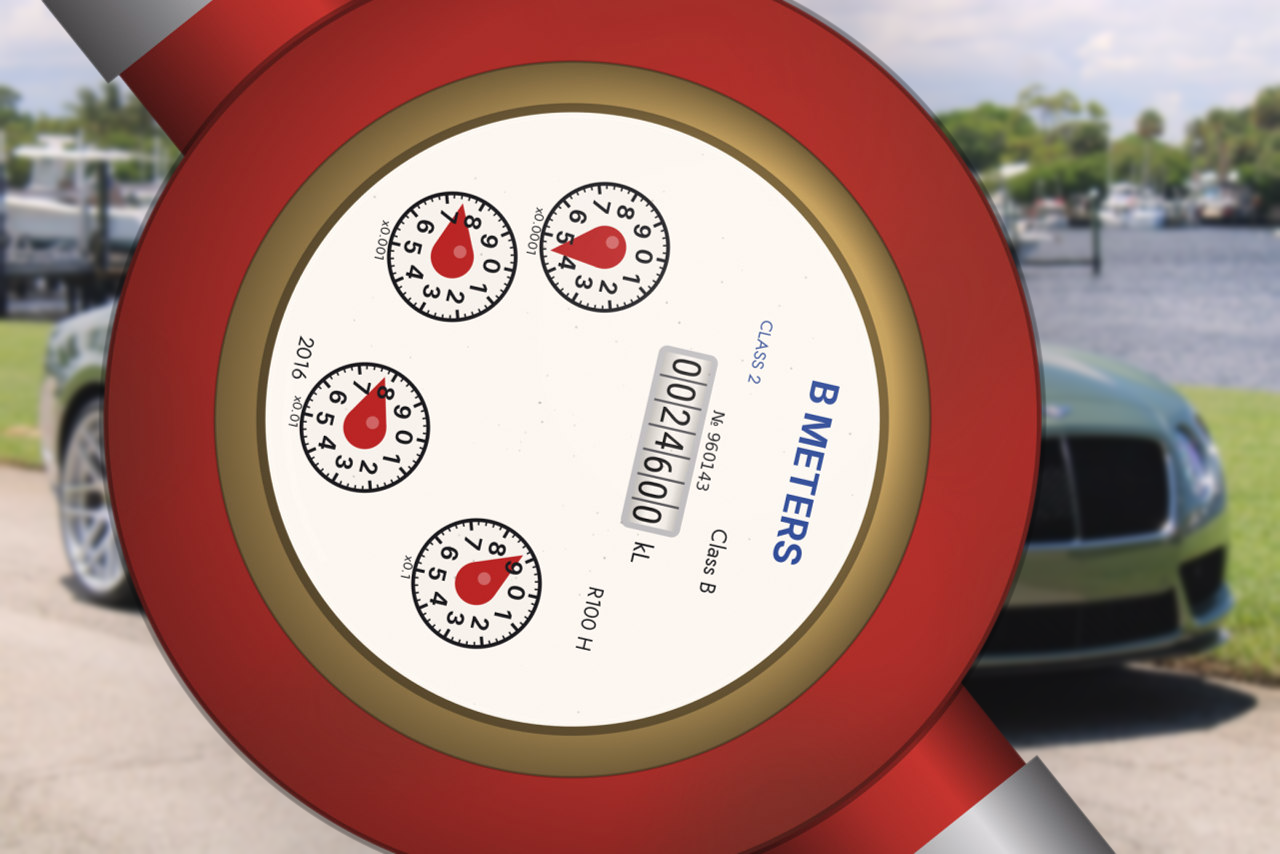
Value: 24599.8774 kL
